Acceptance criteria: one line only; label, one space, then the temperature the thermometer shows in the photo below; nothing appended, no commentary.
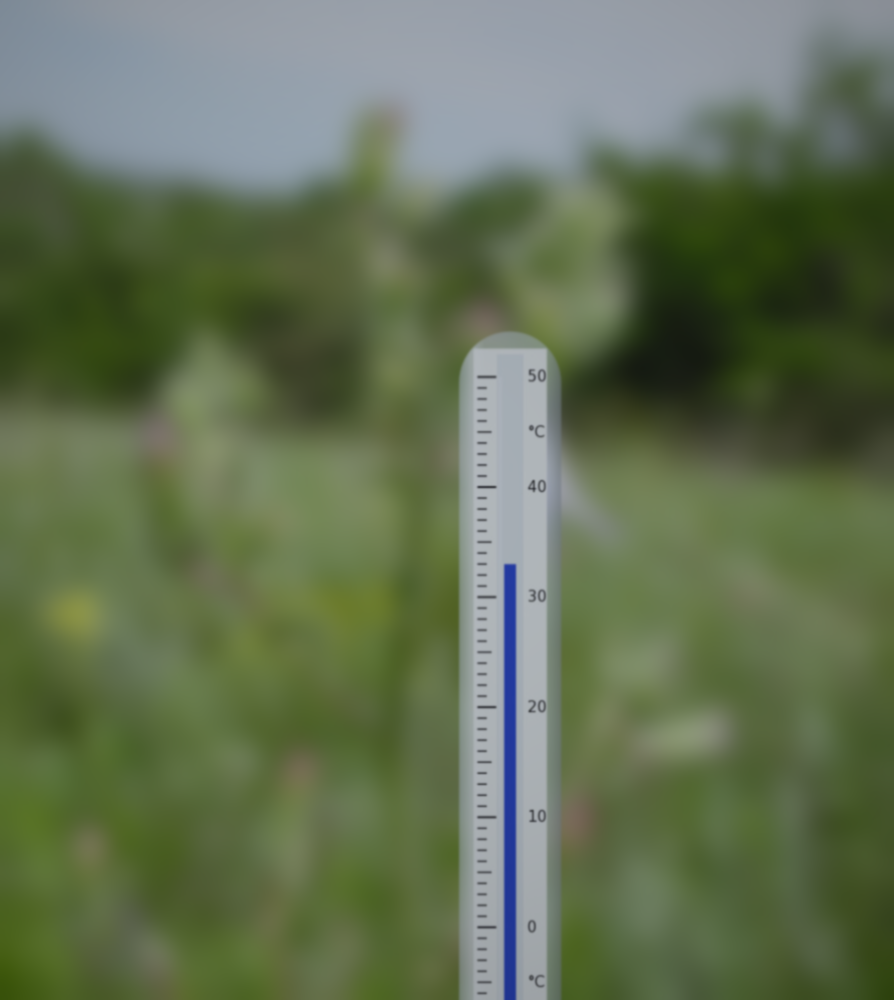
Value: 33 °C
